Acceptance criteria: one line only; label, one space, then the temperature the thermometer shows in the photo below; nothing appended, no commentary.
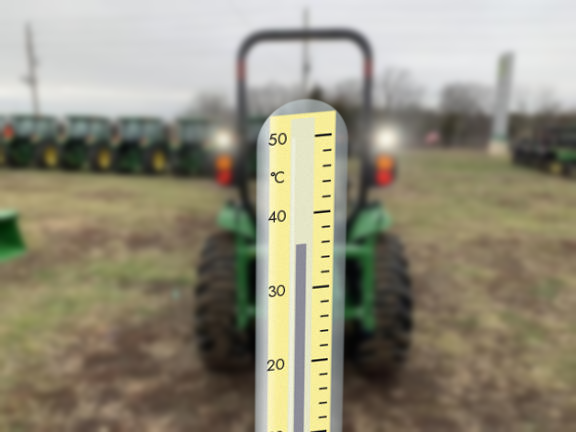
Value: 36 °C
